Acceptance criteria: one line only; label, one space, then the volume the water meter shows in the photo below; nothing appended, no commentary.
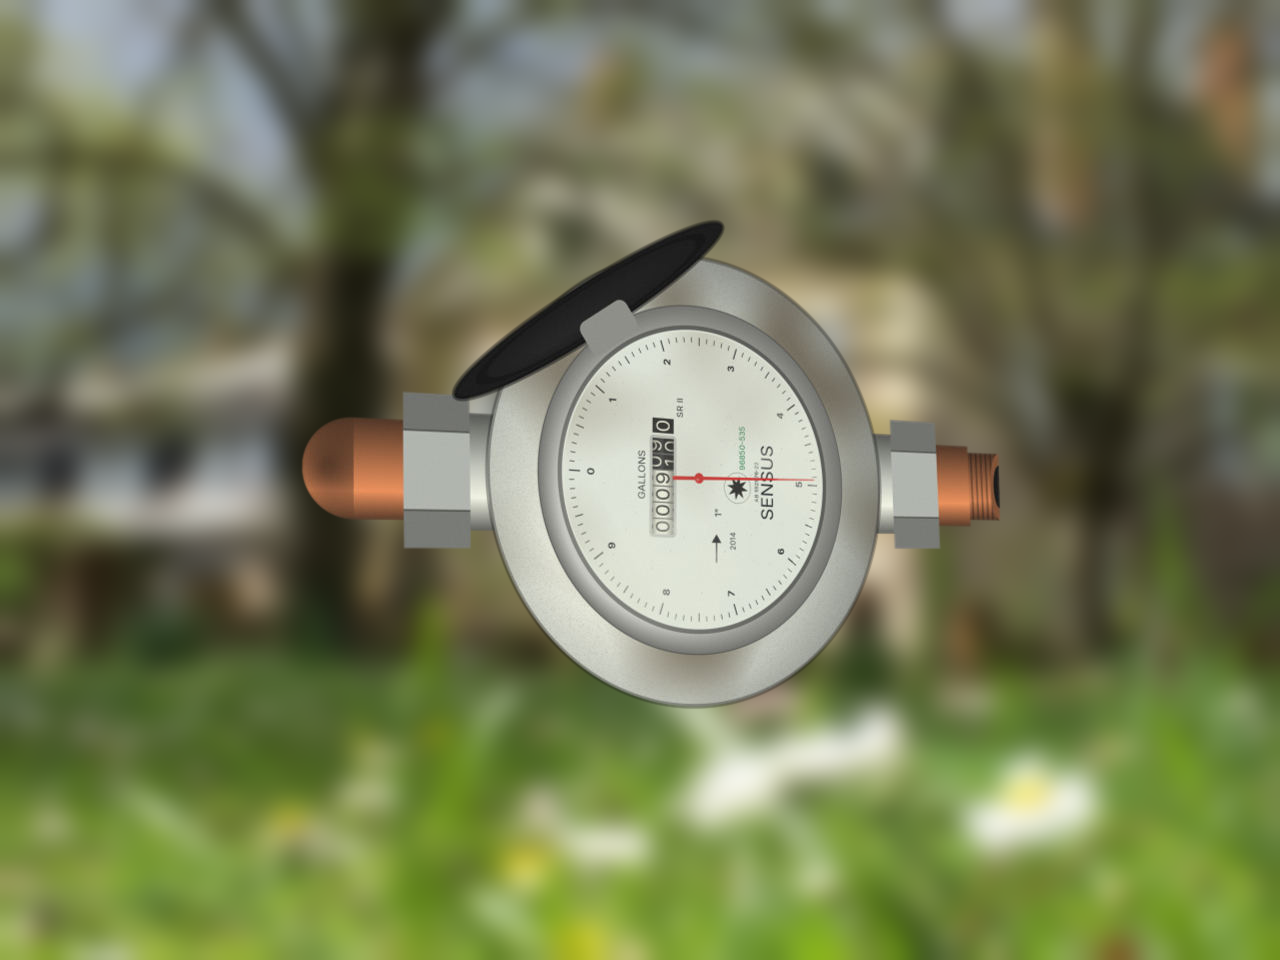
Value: 9094.9 gal
